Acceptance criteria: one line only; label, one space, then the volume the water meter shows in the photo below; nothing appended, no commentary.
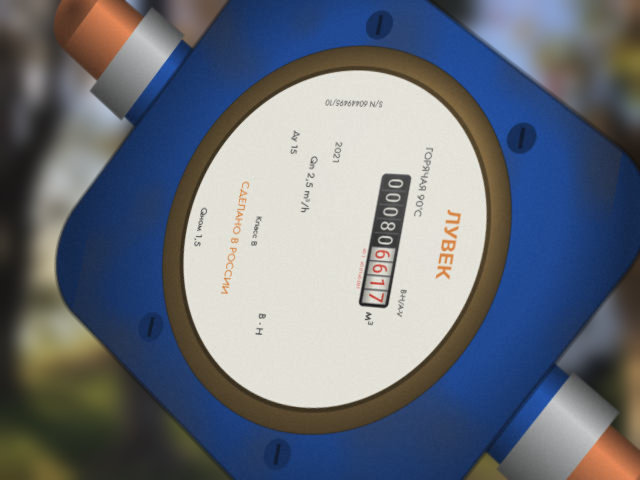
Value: 80.6617 m³
